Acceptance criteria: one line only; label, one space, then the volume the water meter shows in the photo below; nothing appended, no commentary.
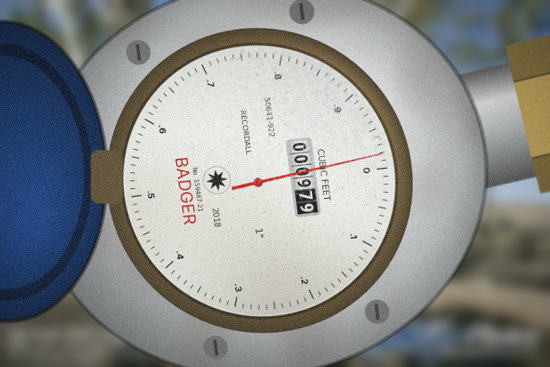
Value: 978.98 ft³
